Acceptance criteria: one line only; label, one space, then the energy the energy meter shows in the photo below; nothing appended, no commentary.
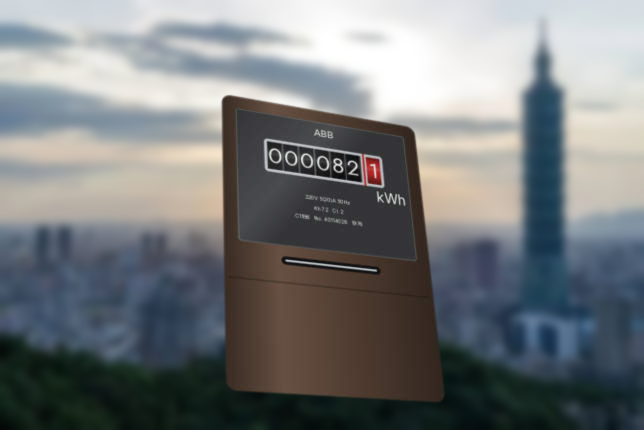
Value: 82.1 kWh
